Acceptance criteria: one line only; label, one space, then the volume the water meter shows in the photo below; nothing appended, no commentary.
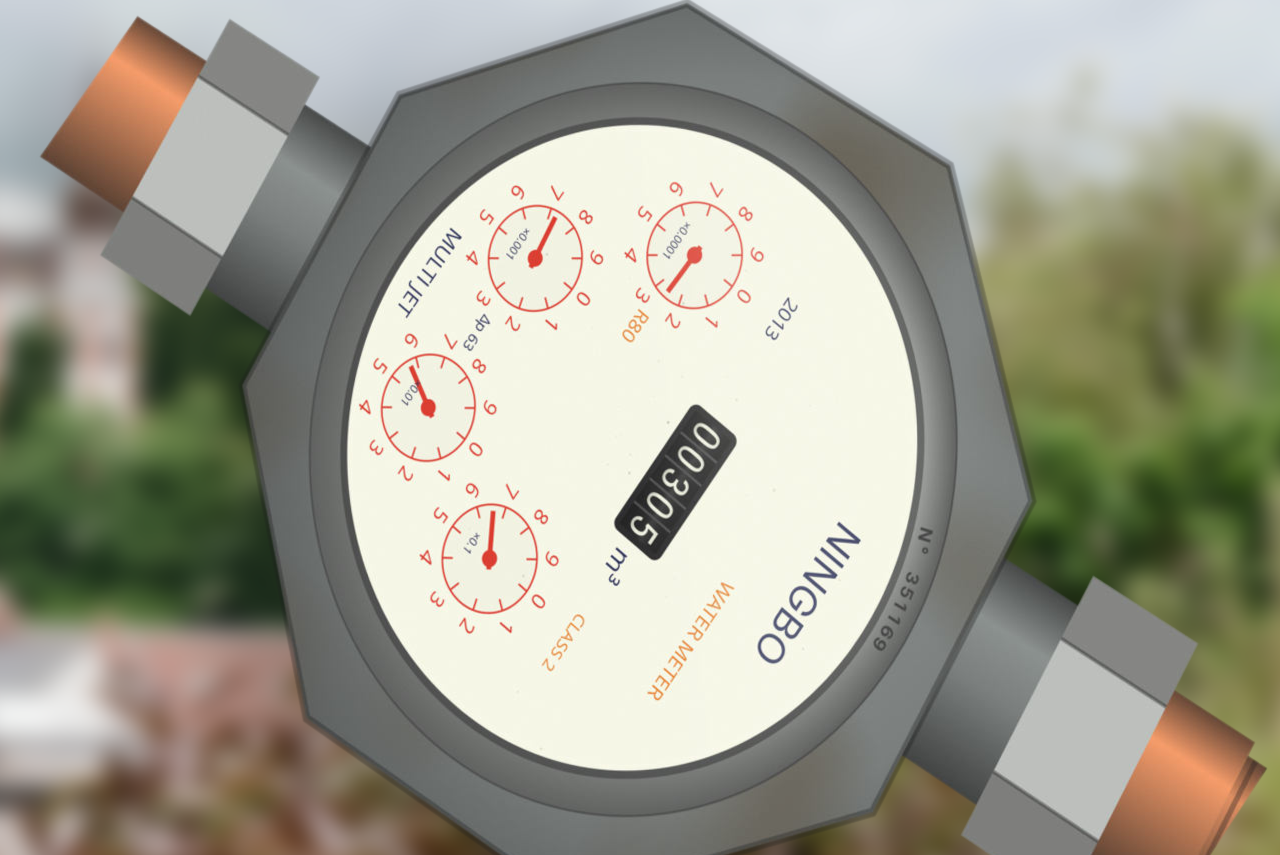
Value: 305.6572 m³
